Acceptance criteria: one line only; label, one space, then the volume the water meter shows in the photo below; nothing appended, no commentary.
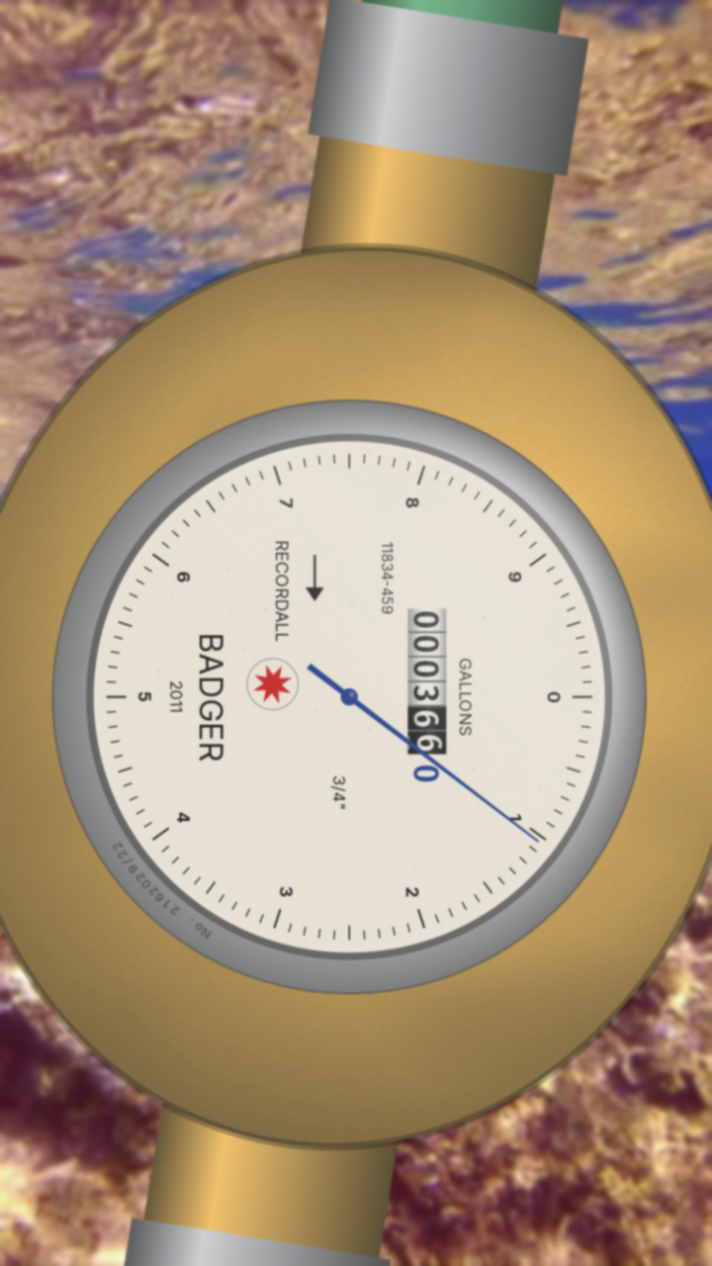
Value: 3661.0 gal
